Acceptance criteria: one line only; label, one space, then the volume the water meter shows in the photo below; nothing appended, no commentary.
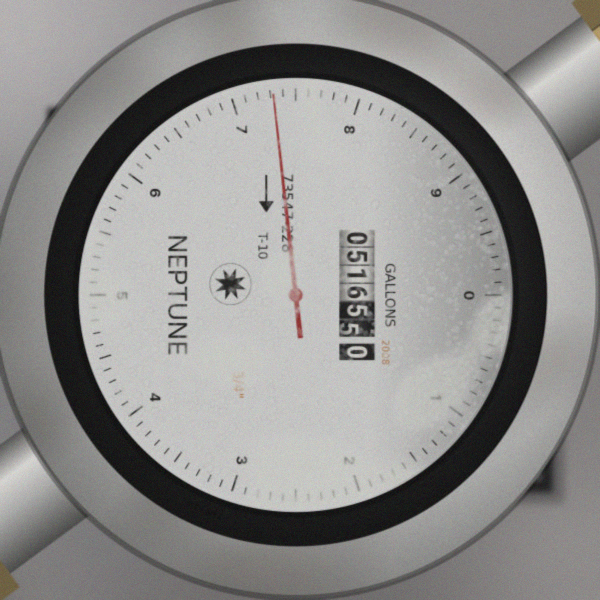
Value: 516547.3 gal
